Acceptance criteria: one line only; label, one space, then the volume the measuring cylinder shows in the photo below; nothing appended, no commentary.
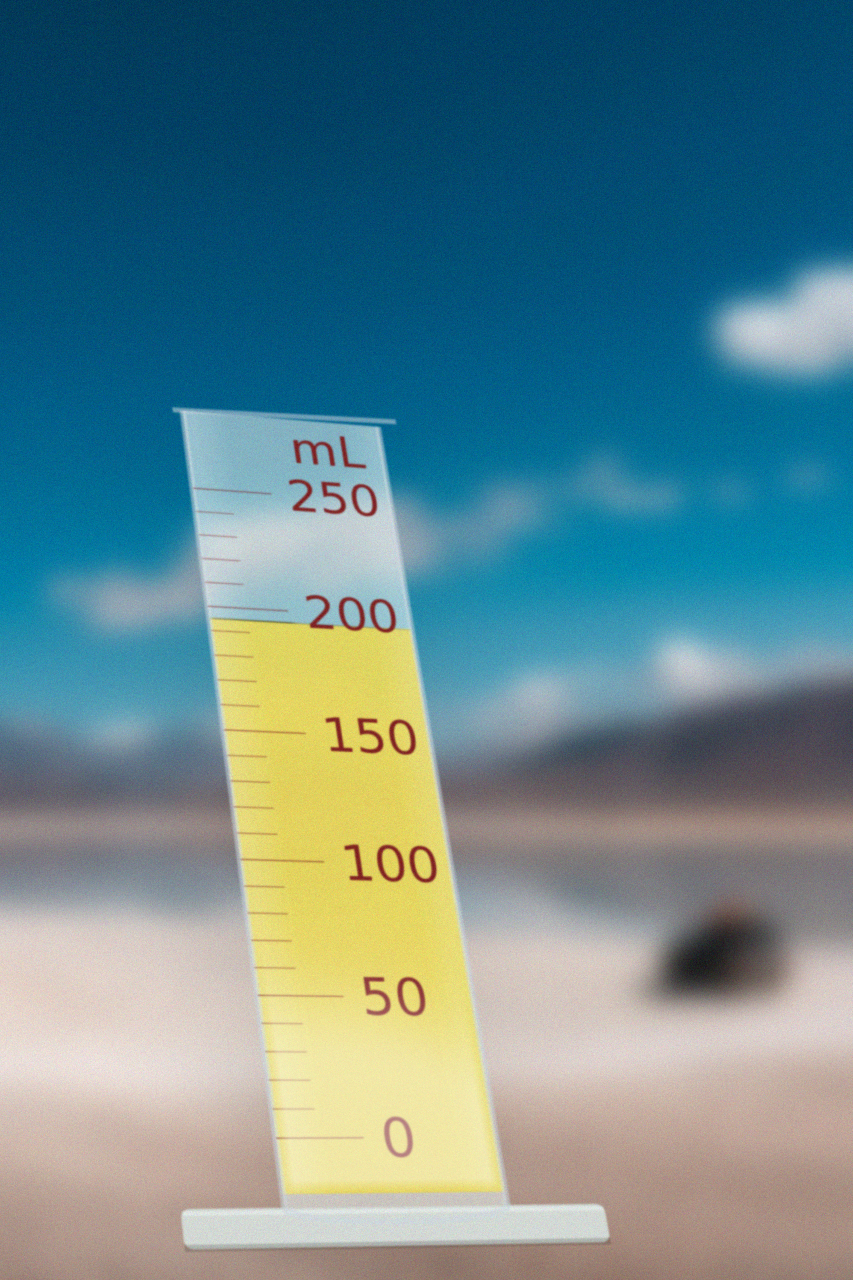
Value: 195 mL
